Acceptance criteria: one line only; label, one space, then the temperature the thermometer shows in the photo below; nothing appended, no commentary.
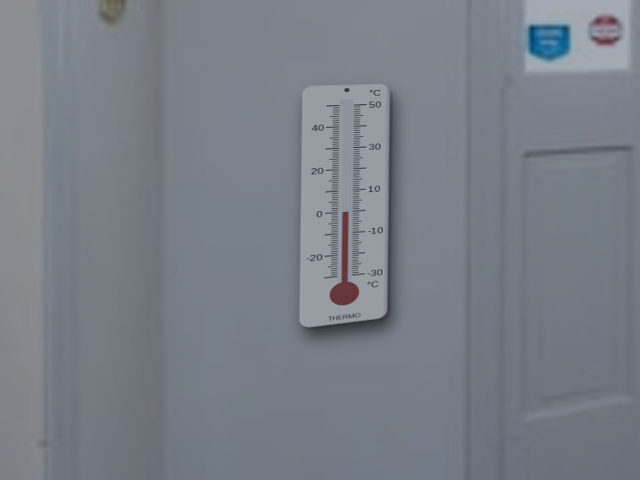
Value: 0 °C
